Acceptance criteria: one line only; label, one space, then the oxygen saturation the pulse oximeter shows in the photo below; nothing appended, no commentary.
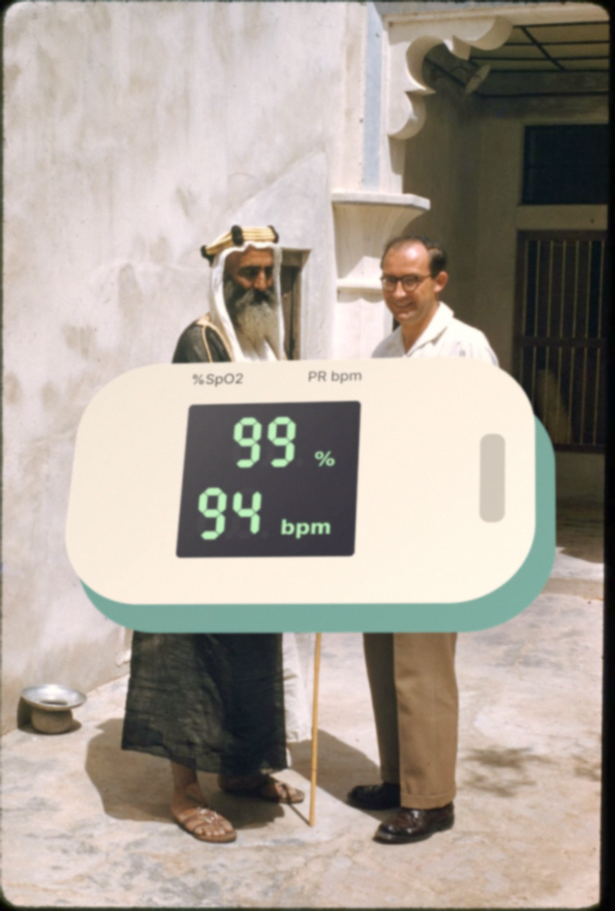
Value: 99 %
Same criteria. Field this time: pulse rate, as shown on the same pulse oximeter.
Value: 94 bpm
